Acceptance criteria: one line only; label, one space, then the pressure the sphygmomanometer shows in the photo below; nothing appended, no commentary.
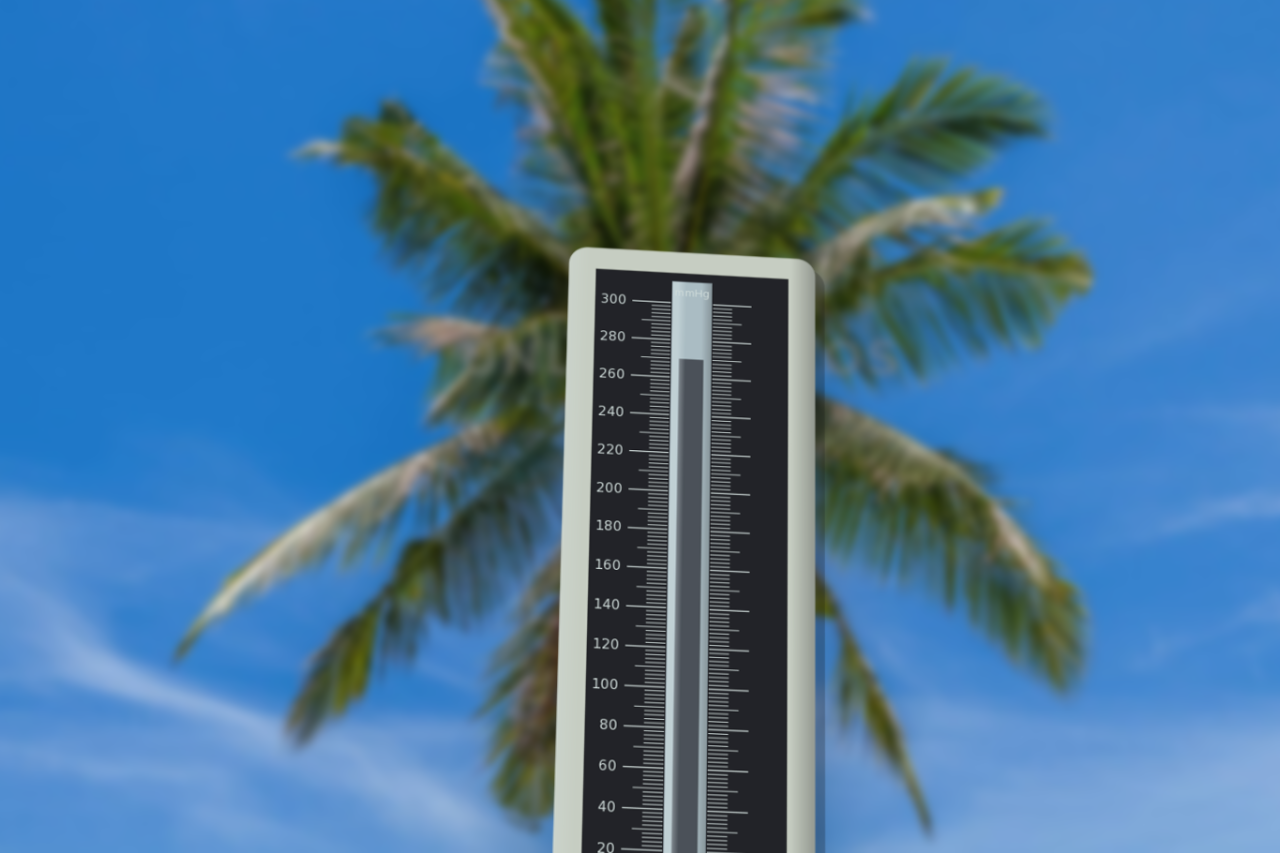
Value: 270 mmHg
